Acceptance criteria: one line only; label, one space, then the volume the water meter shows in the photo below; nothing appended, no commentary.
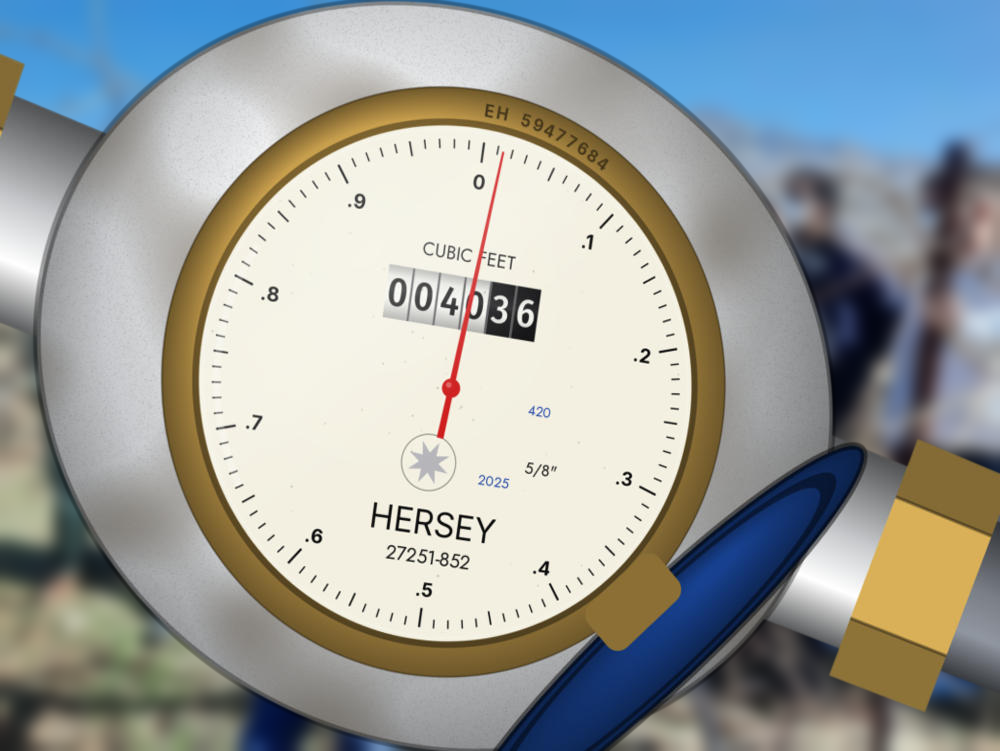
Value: 4036.01 ft³
